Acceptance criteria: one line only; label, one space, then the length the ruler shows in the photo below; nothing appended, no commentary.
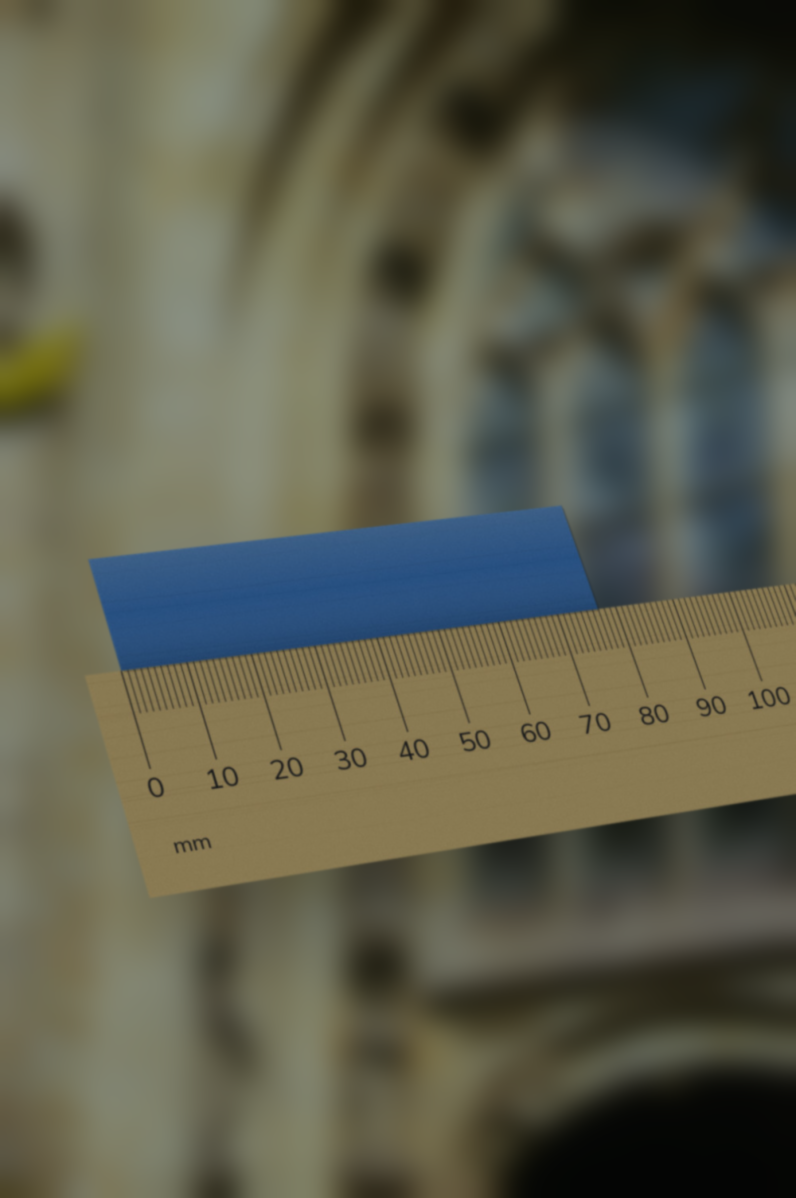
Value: 77 mm
